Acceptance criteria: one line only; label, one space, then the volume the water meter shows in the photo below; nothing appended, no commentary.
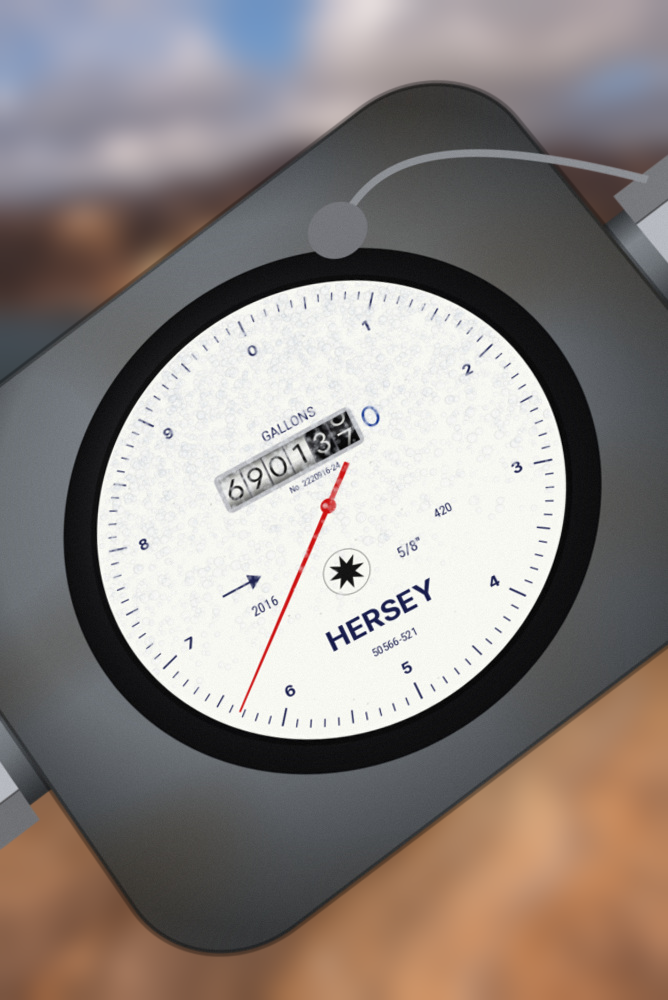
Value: 6901366.3 gal
